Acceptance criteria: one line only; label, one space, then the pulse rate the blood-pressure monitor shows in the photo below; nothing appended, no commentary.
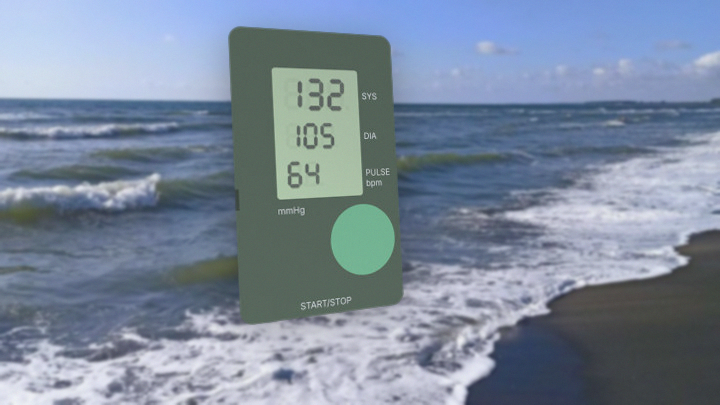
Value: 64 bpm
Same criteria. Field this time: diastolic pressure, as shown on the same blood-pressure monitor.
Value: 105 mmHg
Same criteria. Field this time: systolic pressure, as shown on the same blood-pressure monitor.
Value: 132 mmHg
